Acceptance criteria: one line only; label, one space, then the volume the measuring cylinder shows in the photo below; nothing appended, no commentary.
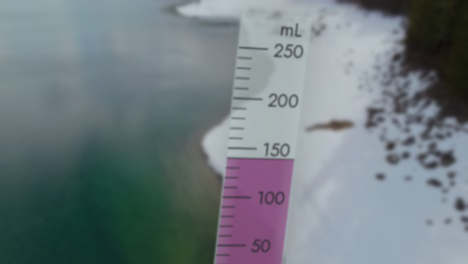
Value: 140 mL
